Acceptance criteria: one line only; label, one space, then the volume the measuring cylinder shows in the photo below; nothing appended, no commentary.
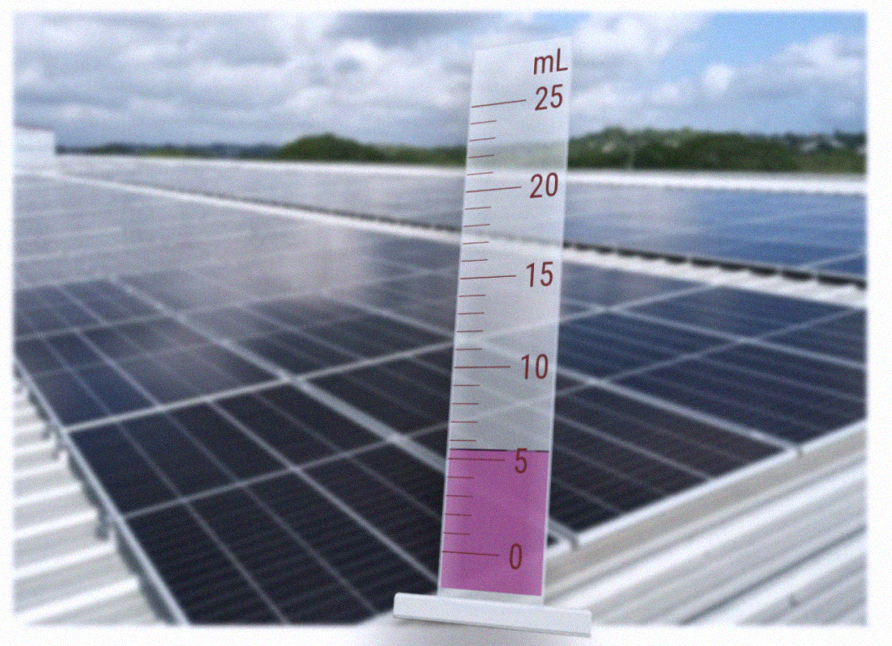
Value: 5.5 mL
